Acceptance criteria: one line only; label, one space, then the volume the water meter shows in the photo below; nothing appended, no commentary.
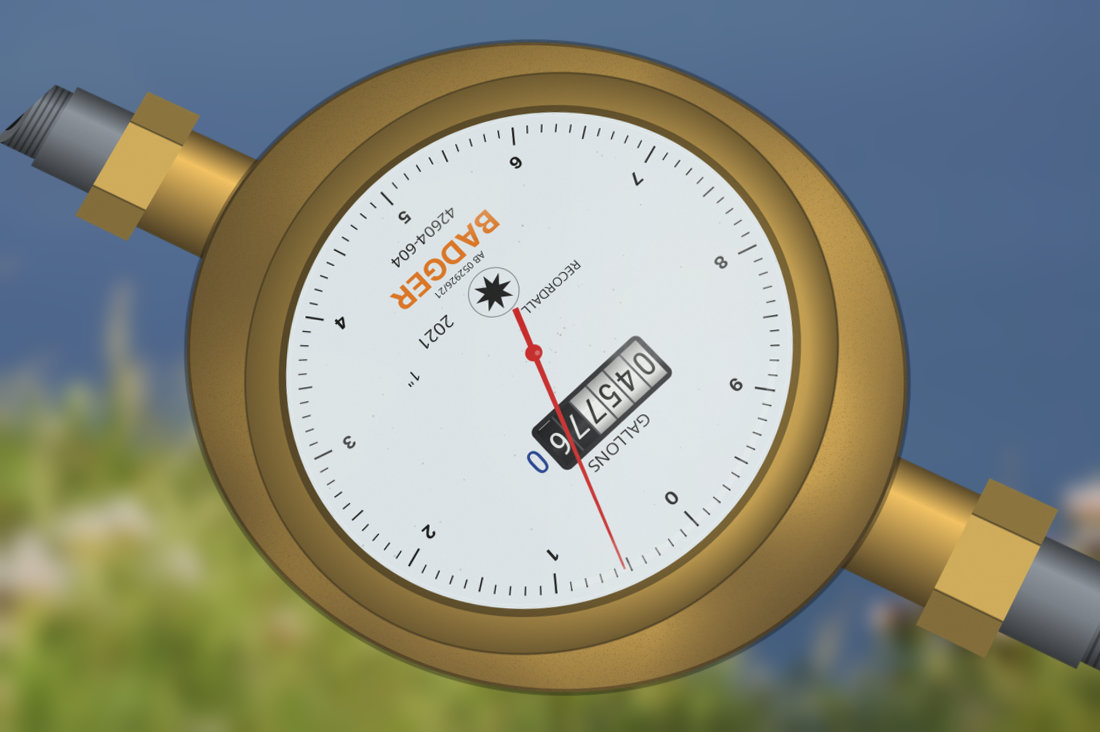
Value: 457760.5 gal
